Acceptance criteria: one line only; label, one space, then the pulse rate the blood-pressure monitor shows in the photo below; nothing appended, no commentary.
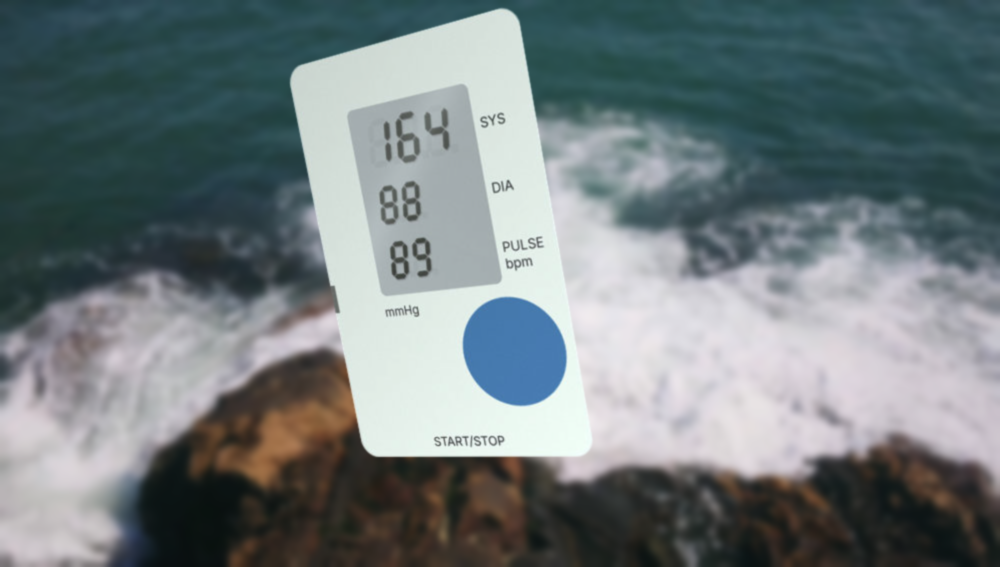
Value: 89 bpm
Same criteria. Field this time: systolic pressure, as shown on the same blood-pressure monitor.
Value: 164 mmHg
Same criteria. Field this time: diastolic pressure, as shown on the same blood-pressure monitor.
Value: 88 mmHg
